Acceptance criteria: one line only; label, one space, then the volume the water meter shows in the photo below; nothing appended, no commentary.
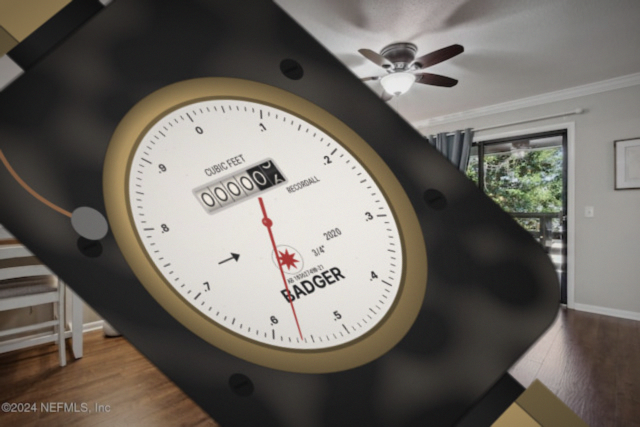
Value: 5.56 ft³
